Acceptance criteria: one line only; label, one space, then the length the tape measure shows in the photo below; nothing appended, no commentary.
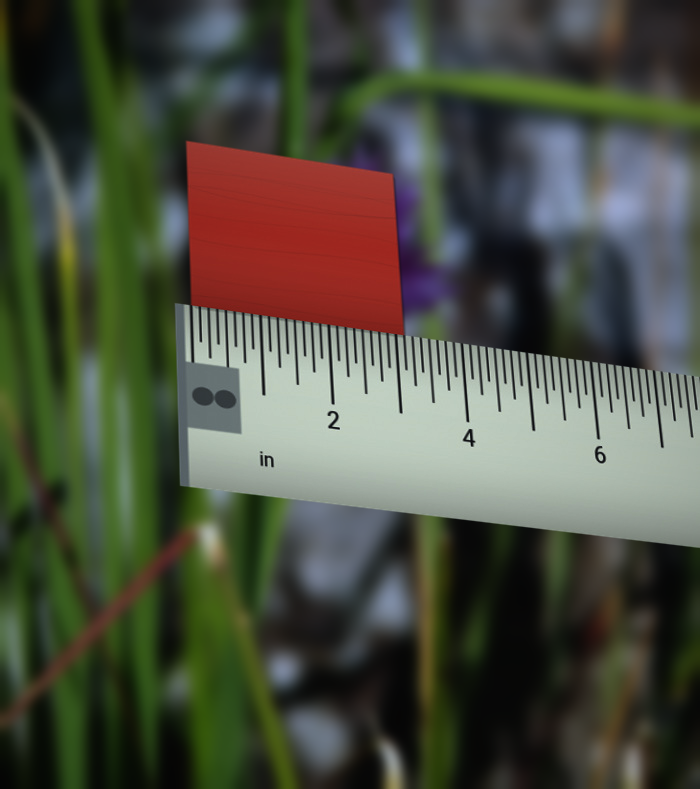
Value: 3.125 in
